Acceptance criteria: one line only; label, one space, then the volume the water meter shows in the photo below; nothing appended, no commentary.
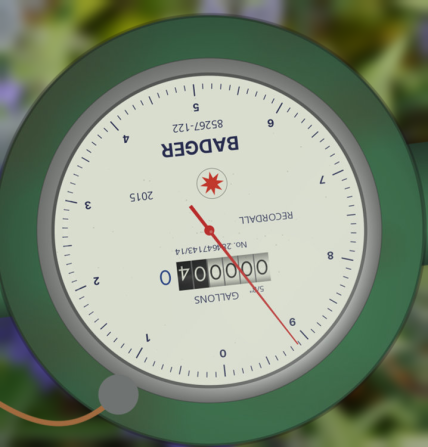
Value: 39.1 gal
